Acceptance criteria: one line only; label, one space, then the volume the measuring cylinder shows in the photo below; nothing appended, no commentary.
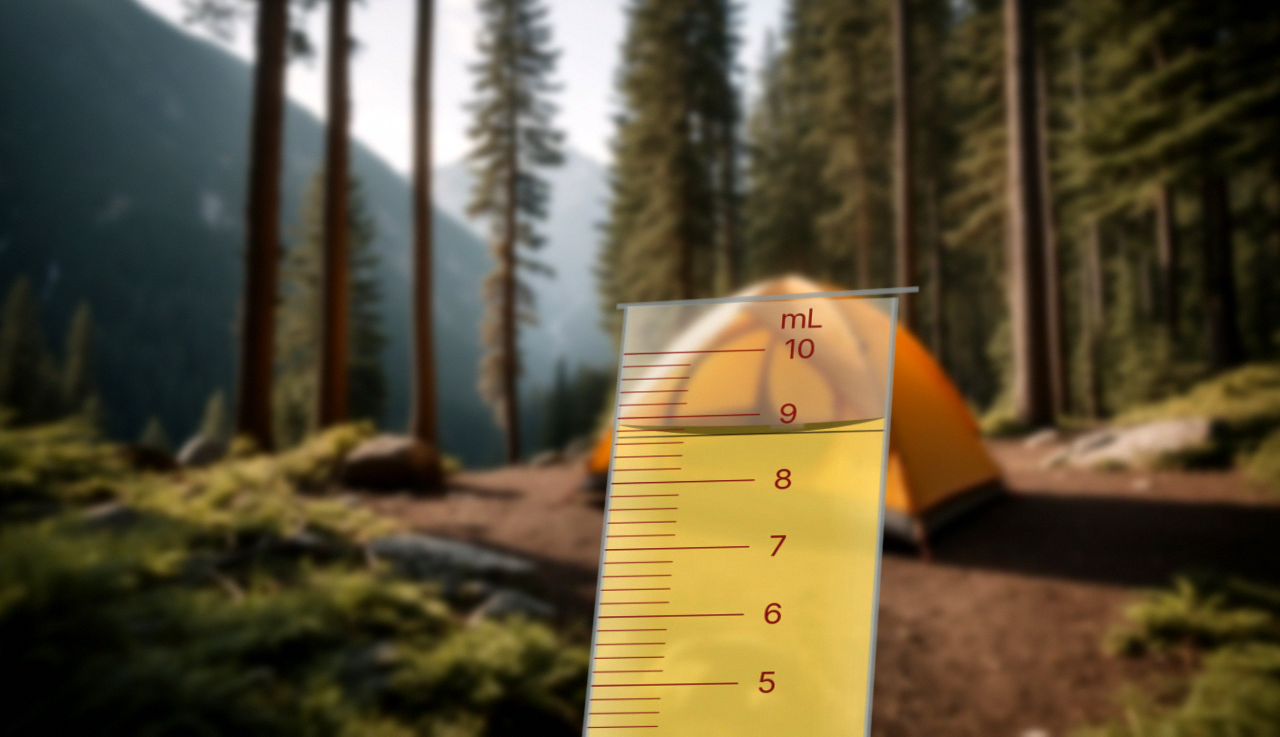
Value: 8.7 mL
